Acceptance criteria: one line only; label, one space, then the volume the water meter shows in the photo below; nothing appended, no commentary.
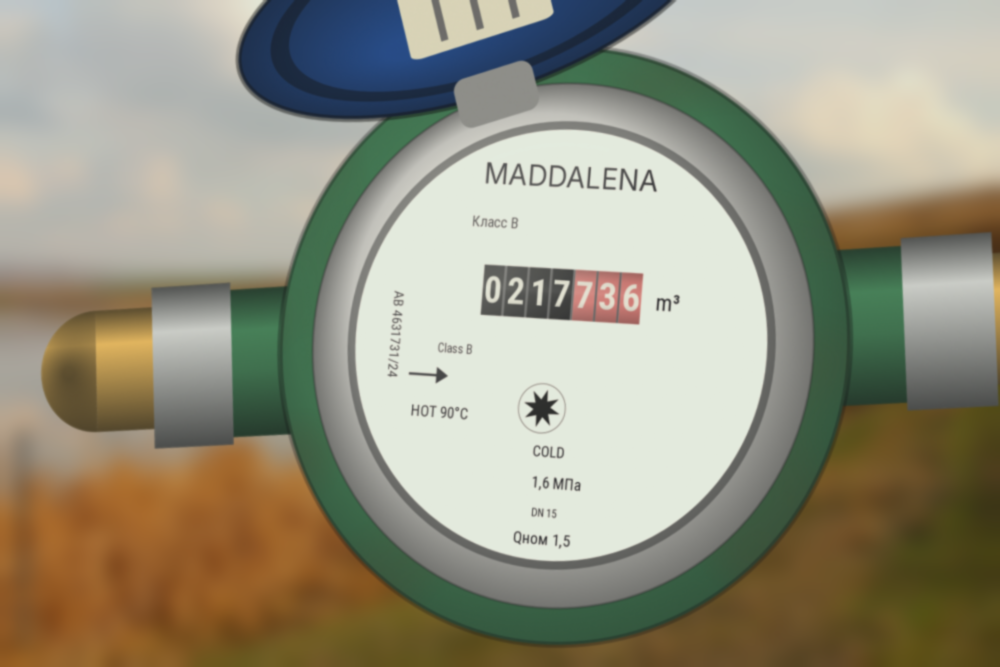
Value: 217.736 m³
